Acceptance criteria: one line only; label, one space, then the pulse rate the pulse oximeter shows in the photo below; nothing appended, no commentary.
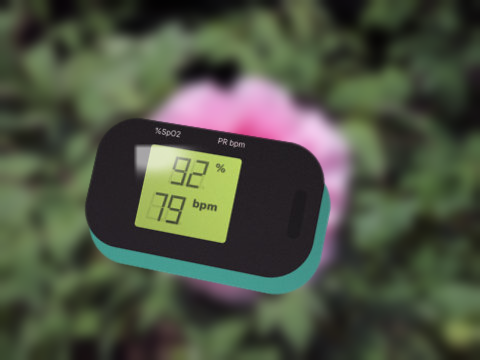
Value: 79 bpm
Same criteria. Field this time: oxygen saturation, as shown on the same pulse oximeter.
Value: 92 %
